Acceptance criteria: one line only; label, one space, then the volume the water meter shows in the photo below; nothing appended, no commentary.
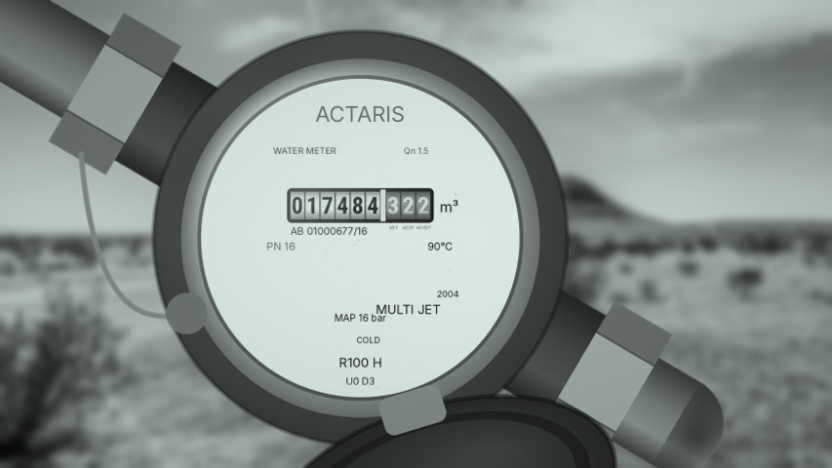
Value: 17484.322 m³
